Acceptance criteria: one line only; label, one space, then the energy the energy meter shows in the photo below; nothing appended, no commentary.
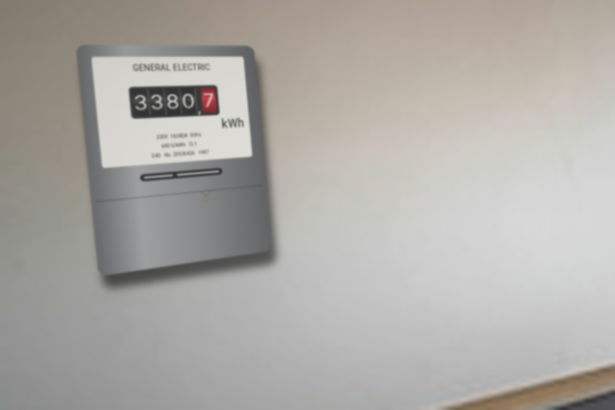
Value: 3380.7 kWh
